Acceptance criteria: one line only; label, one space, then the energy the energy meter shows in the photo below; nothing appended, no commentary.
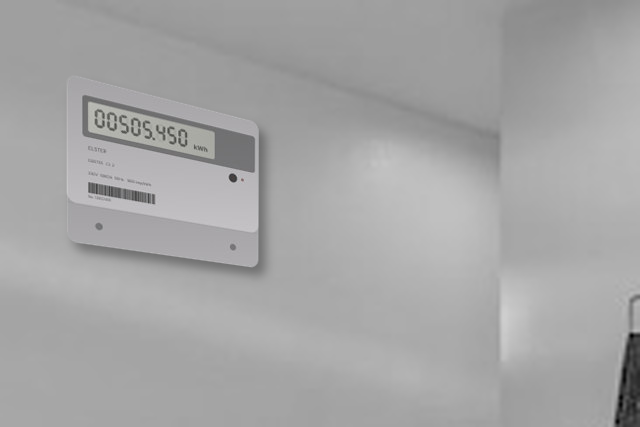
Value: 505.450 kWh
